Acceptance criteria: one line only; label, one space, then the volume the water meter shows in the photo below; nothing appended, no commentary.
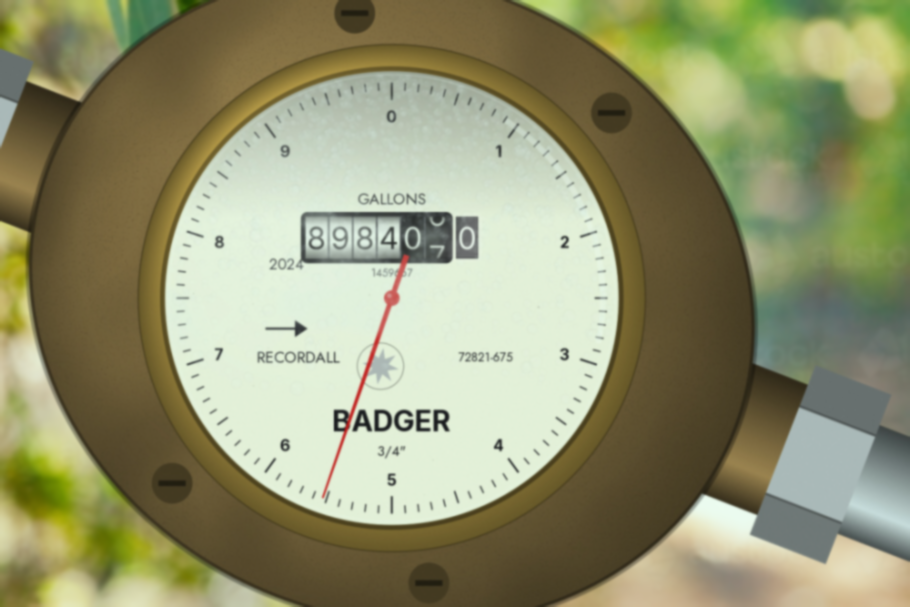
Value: 8984065.5 gal
